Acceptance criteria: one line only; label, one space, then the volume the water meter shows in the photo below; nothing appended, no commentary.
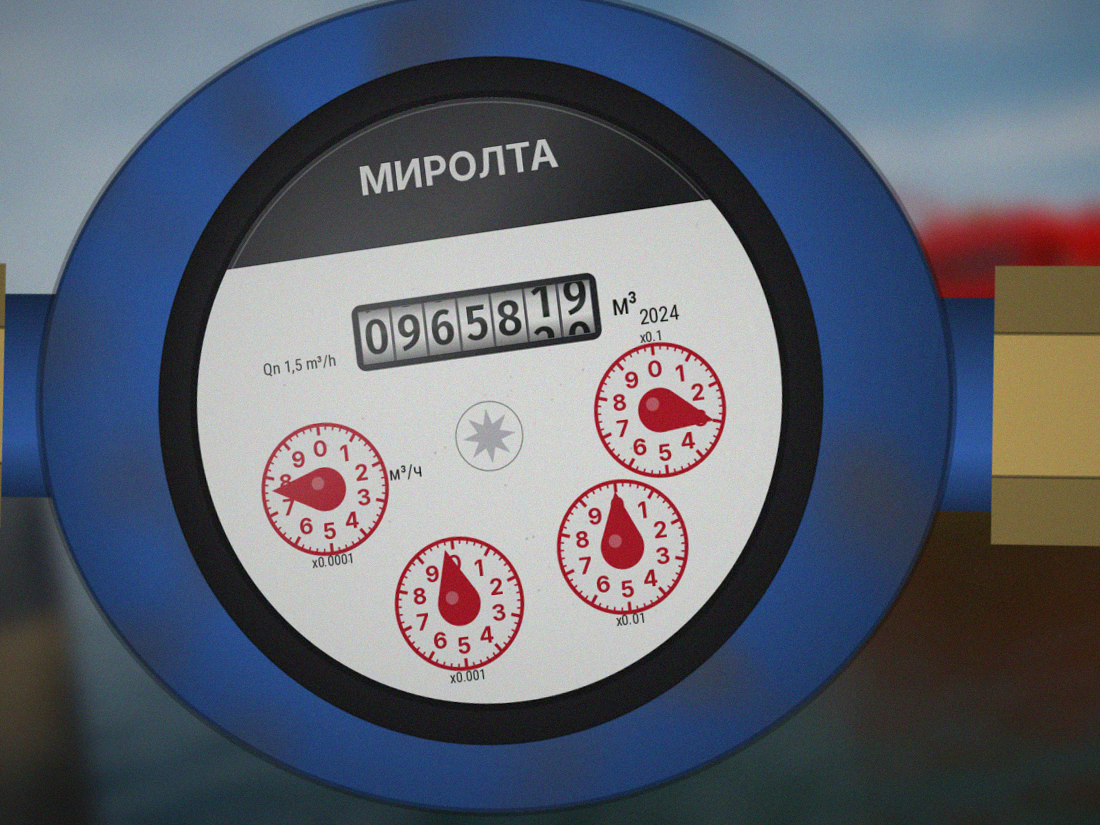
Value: 965819.2997 m³
